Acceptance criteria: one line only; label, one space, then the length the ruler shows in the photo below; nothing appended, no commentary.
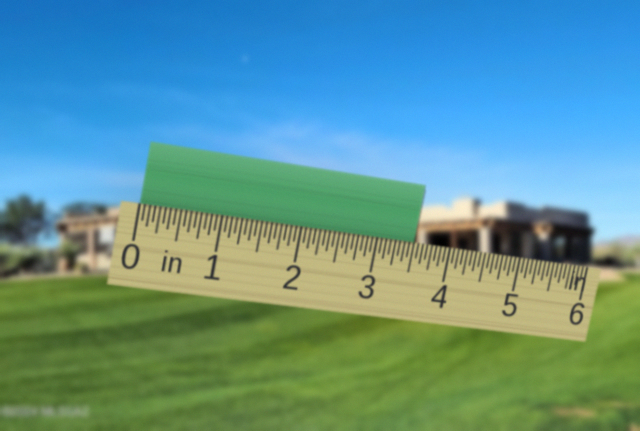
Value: 3.5 in
